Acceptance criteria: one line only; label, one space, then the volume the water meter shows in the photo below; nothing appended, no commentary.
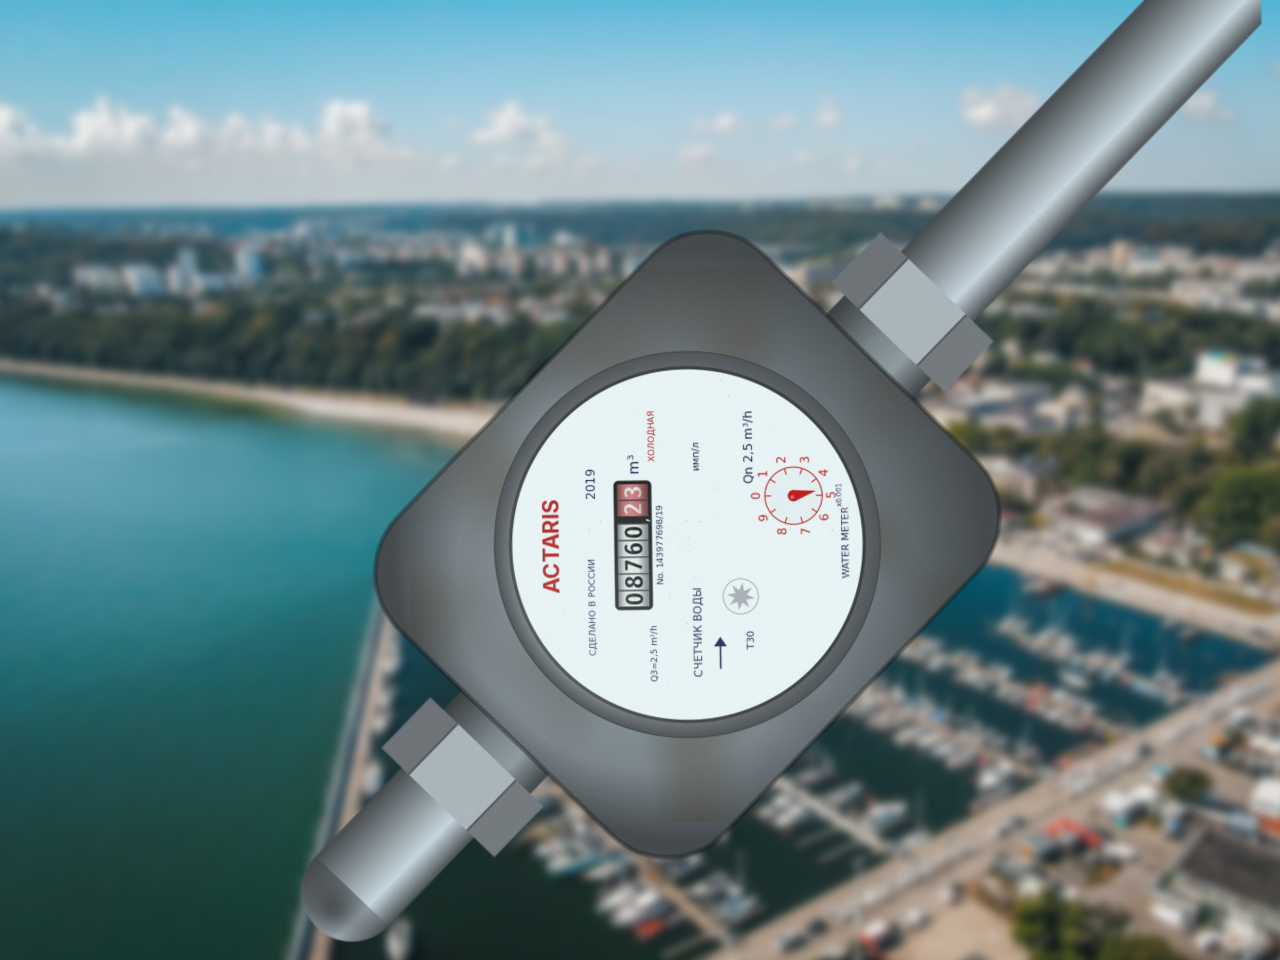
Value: 8760.234 m³
